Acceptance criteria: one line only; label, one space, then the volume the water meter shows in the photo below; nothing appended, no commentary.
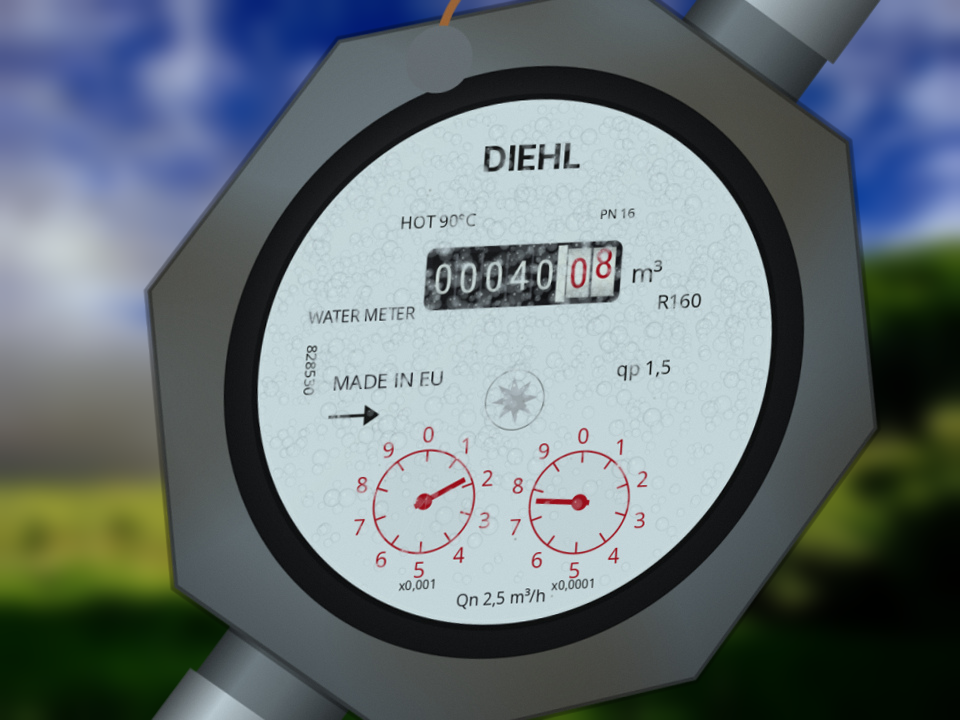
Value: 40.0817 m³
